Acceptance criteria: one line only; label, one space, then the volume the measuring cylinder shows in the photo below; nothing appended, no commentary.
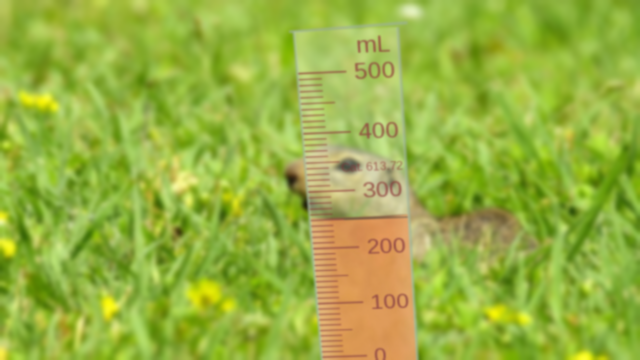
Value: 250 mL
